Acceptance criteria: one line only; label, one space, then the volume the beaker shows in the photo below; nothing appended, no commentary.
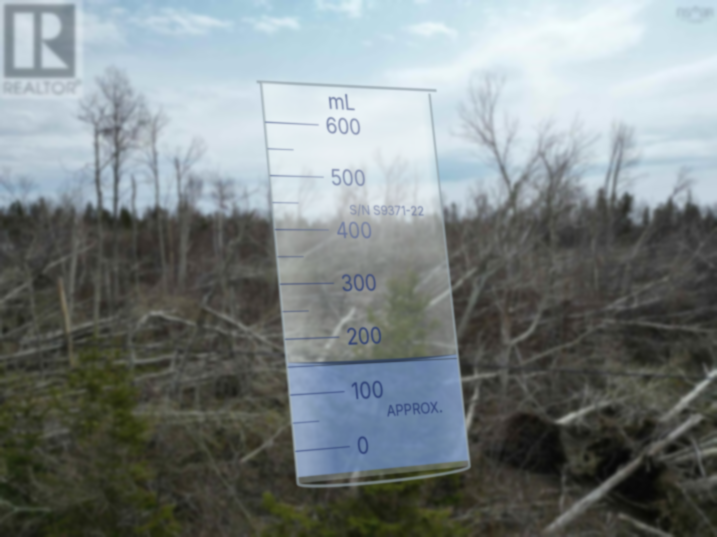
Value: 150 mL
